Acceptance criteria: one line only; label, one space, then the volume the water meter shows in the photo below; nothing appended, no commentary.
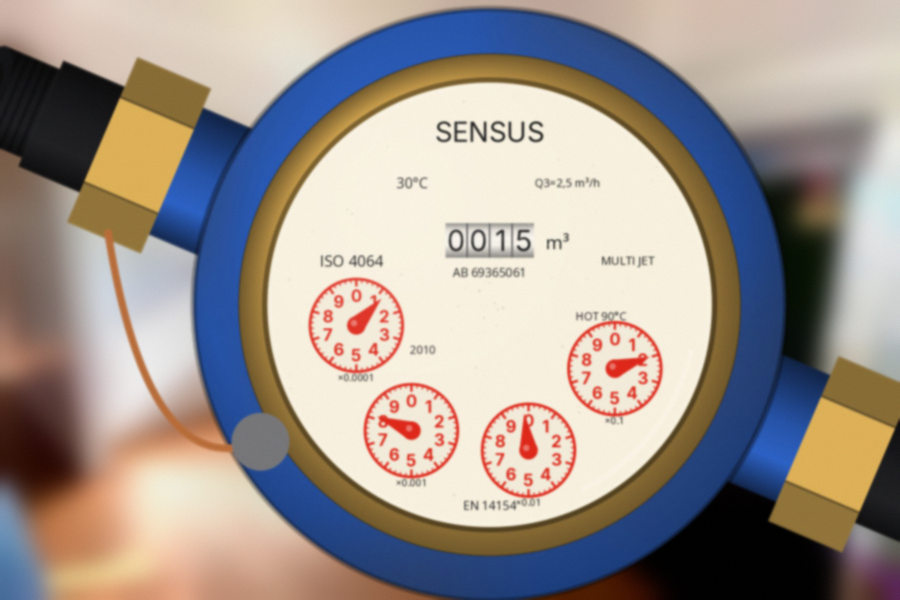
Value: 15.1981 m³
